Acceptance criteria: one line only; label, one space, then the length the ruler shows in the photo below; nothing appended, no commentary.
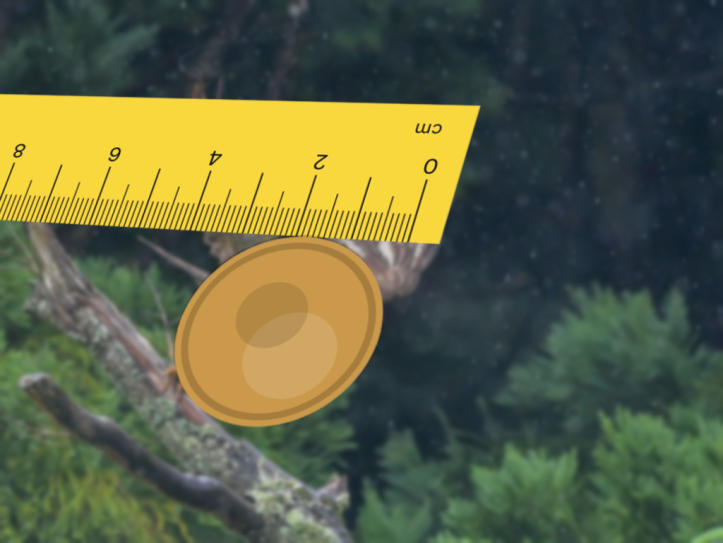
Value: 3.6 cm
